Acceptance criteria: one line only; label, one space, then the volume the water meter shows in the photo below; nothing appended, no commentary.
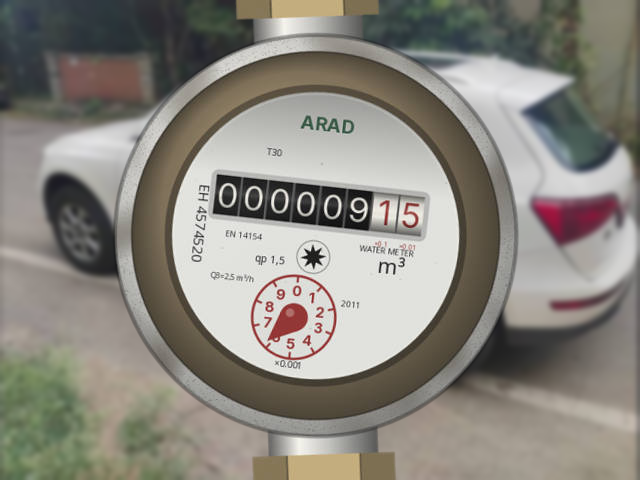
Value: 9.156 m³
